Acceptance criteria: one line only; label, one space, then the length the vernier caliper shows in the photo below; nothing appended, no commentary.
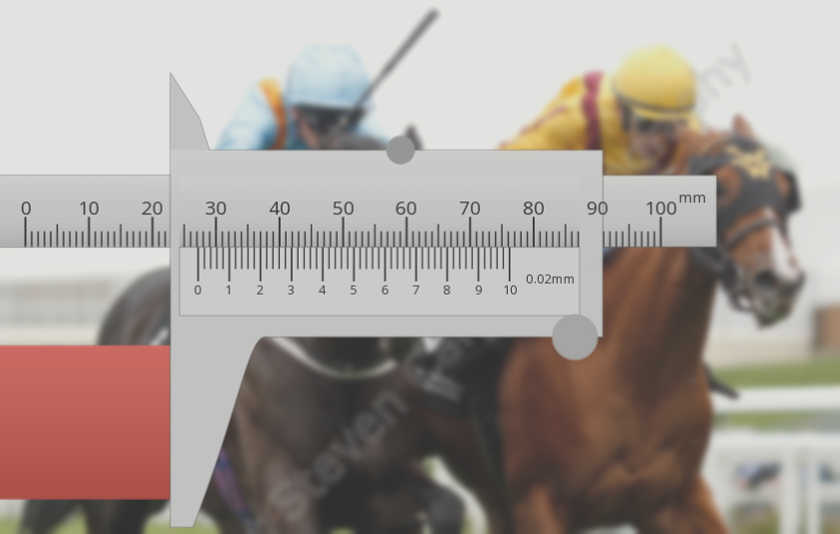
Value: 27.2 mm
